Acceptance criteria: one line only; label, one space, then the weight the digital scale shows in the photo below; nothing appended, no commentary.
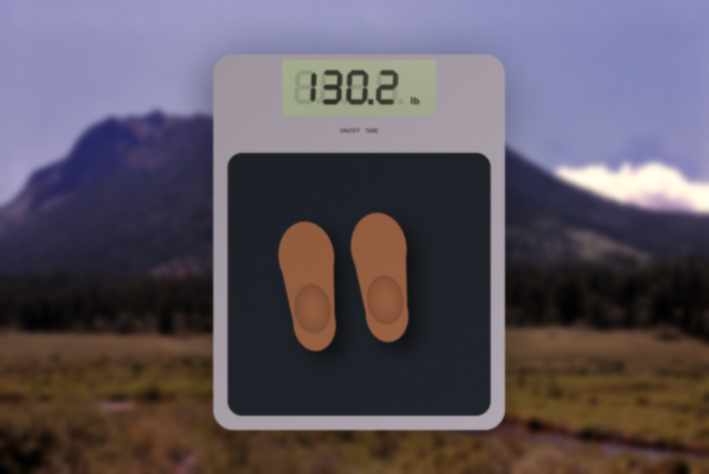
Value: 130.2 lb
